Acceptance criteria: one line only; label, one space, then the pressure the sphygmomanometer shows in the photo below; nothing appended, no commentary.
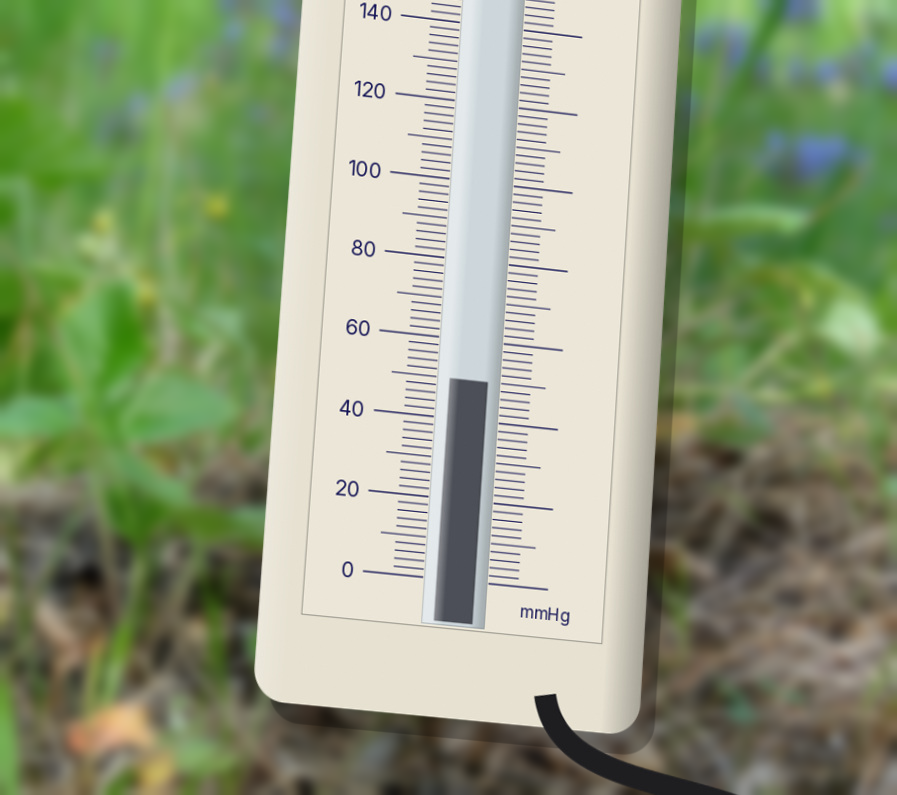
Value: 50 mmHg
